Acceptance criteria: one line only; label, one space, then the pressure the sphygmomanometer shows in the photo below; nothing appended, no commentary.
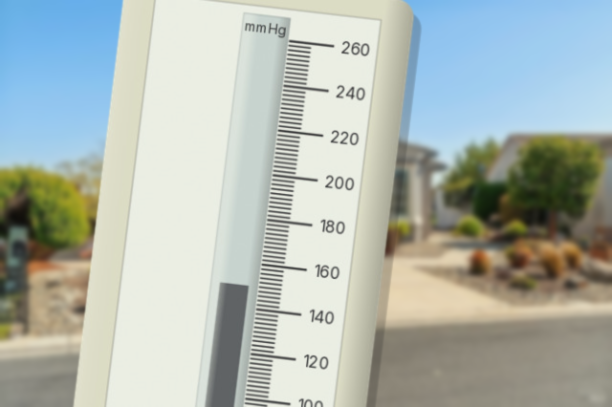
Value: 150 mmHg
